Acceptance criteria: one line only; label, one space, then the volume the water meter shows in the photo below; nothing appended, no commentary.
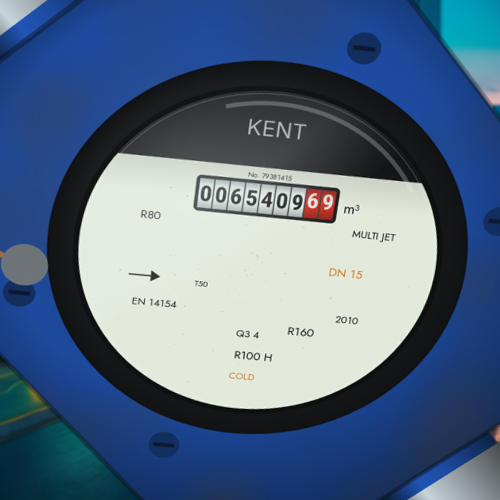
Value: 65409.69 m³
